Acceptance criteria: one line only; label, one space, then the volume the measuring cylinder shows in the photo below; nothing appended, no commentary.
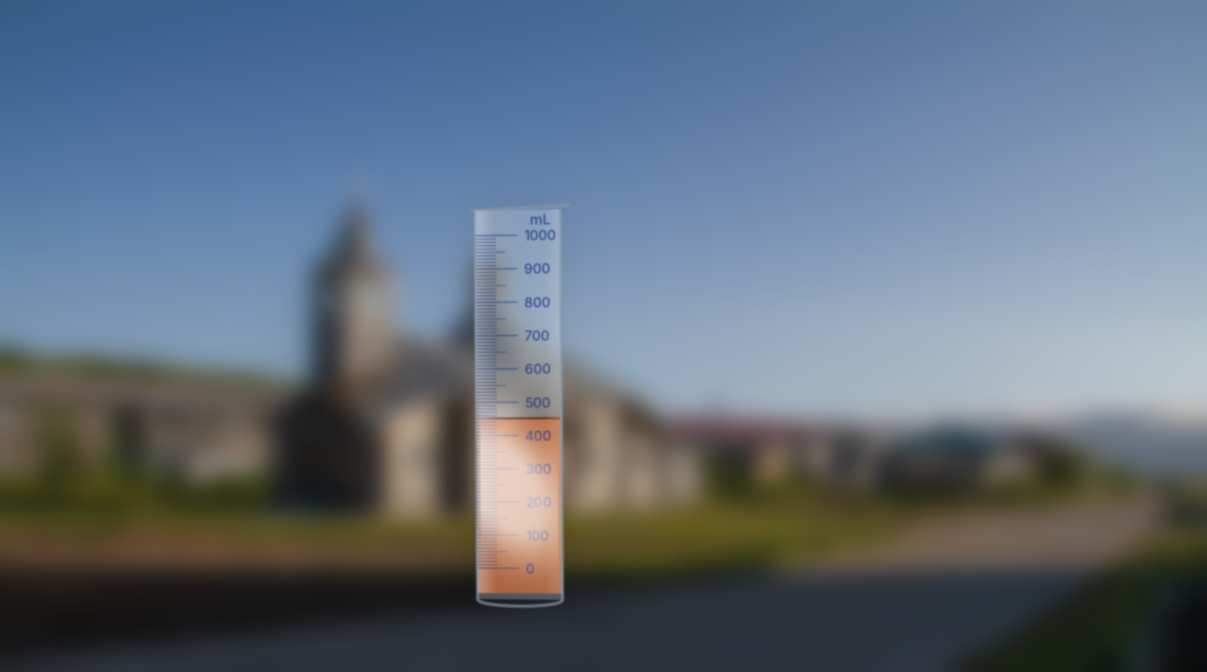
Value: 450 mL
